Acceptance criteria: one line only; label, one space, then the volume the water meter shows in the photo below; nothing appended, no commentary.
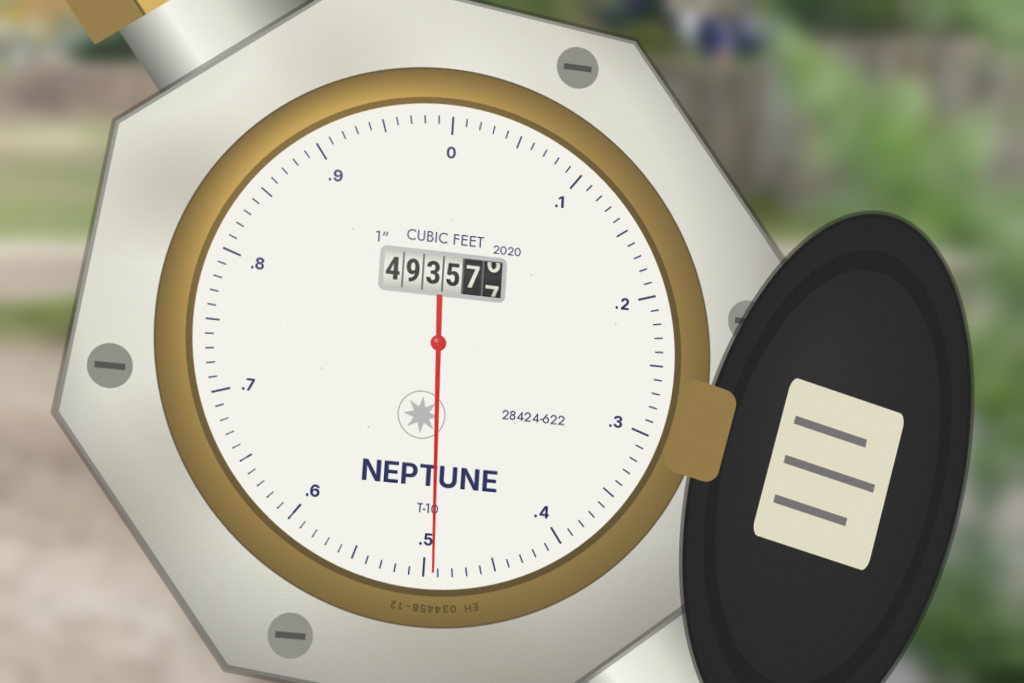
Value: 493576.49 ft³
